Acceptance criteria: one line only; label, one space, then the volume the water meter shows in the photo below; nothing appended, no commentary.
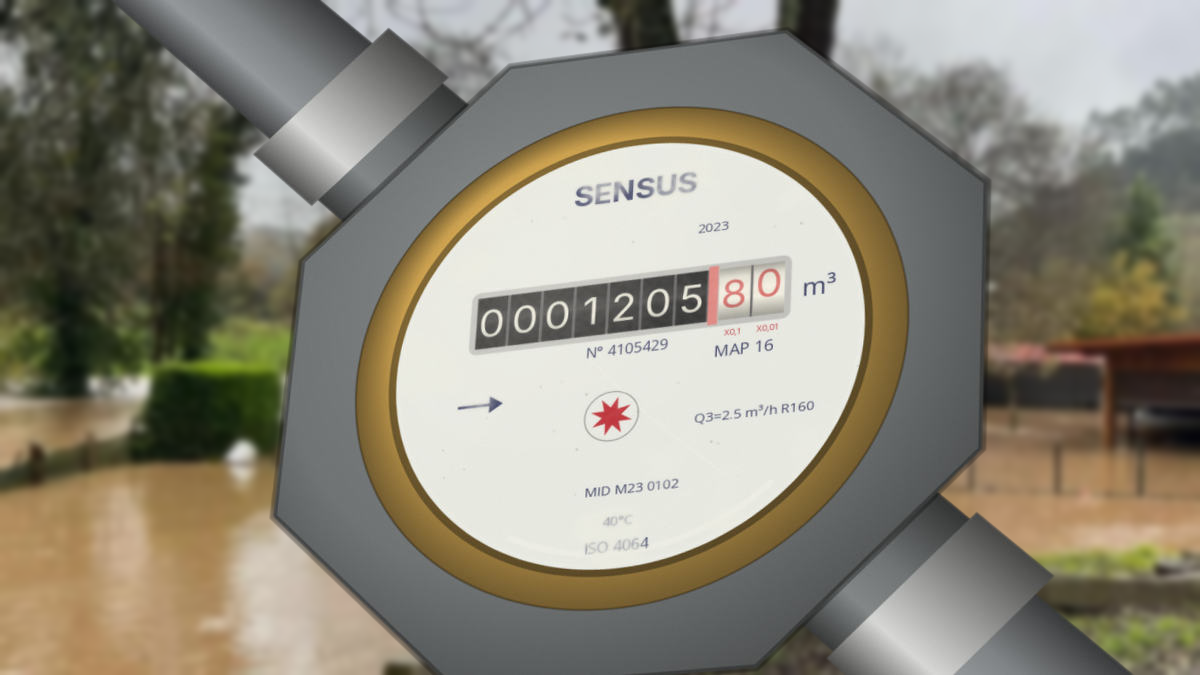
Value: 1205.80 m³
